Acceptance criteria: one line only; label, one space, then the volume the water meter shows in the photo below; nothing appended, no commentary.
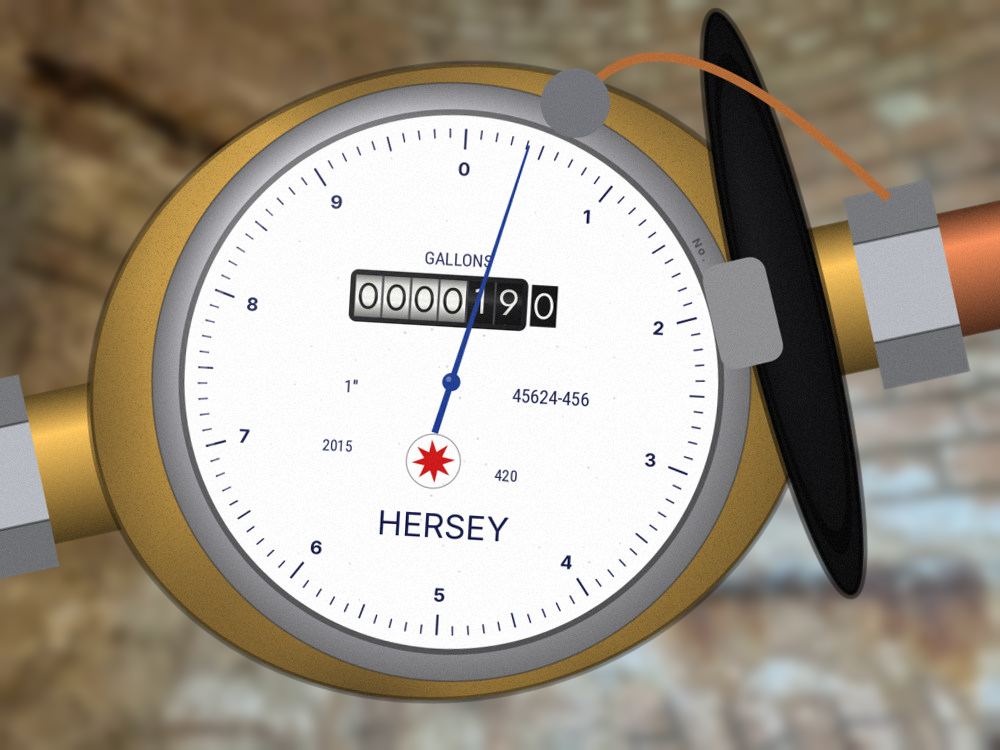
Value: 190.4 gal
